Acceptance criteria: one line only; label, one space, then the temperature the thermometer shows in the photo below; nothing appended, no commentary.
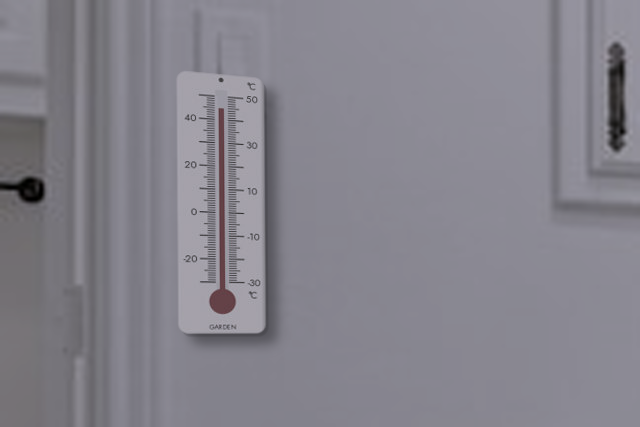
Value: 45 °C
